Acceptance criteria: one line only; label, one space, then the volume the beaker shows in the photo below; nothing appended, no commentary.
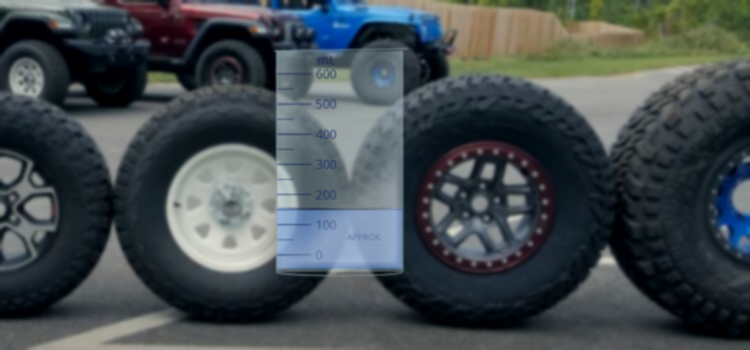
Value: 150 mL
